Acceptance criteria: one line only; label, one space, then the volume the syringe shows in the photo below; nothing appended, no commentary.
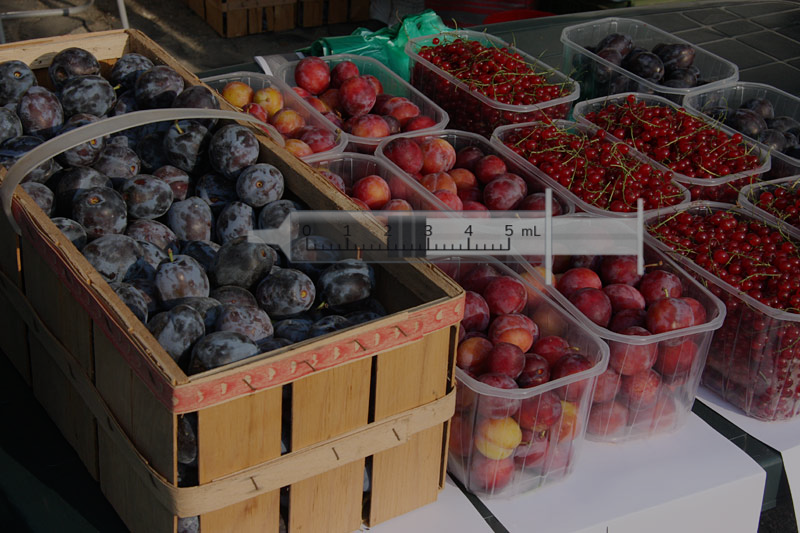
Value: 2 mL
